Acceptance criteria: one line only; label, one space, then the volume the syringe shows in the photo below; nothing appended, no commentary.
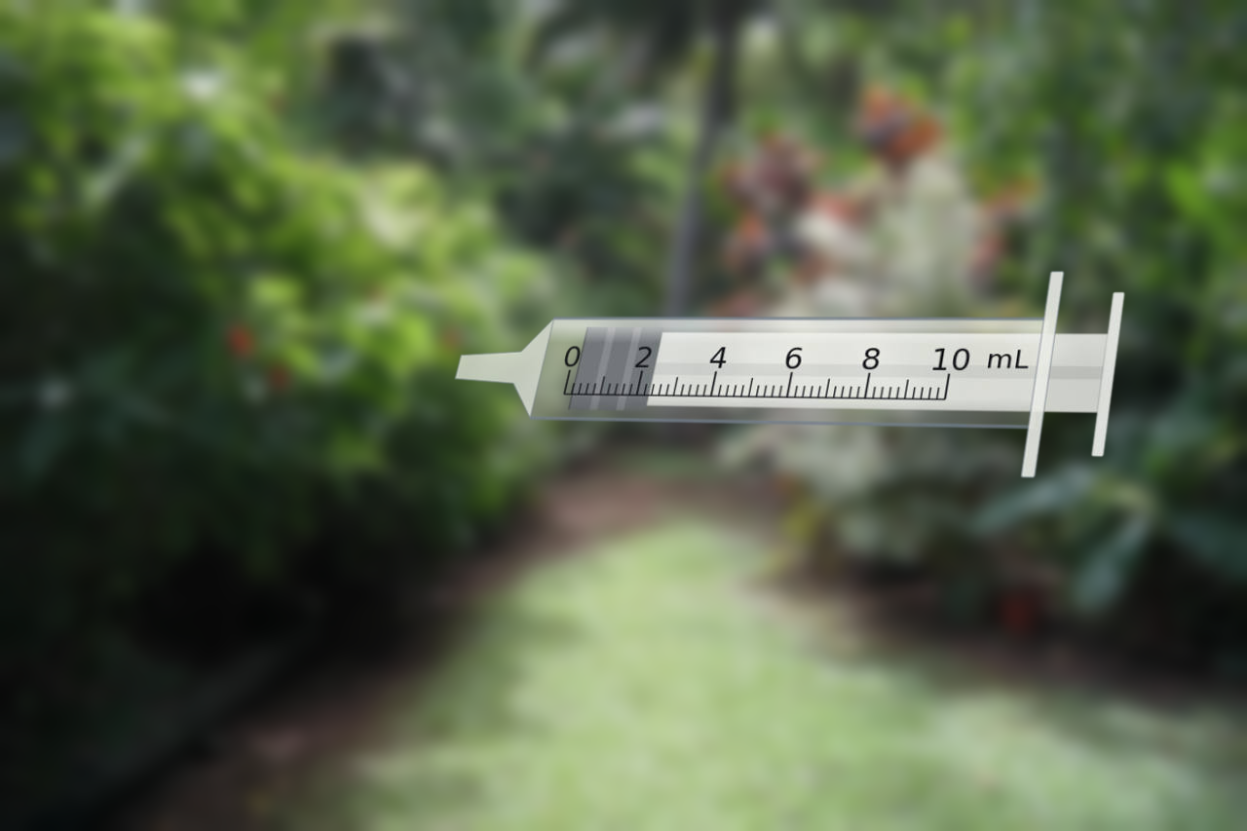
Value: 0.2 mL
